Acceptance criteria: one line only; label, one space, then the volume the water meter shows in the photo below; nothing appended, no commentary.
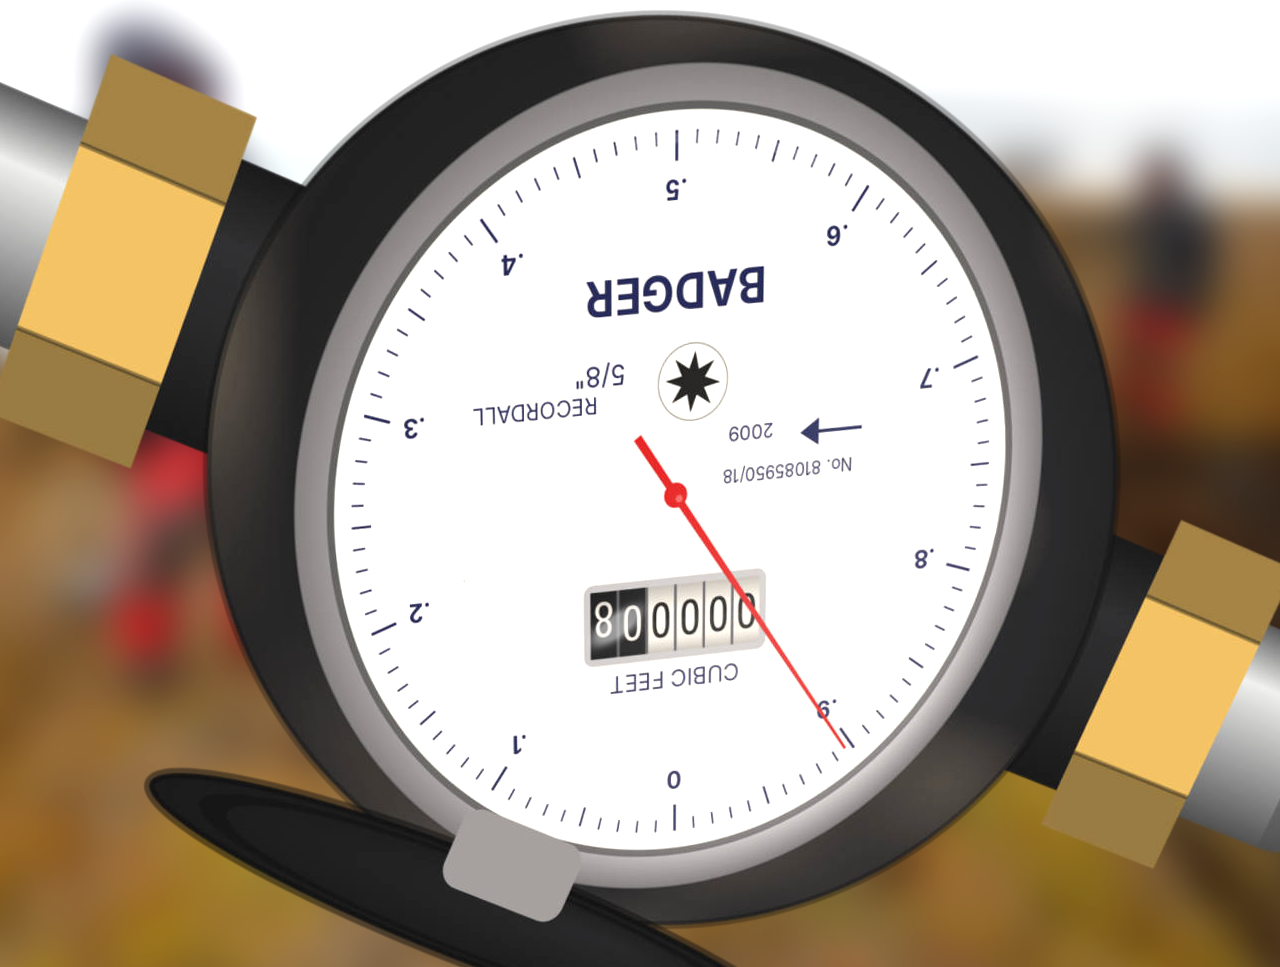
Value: 7.90 ft³
